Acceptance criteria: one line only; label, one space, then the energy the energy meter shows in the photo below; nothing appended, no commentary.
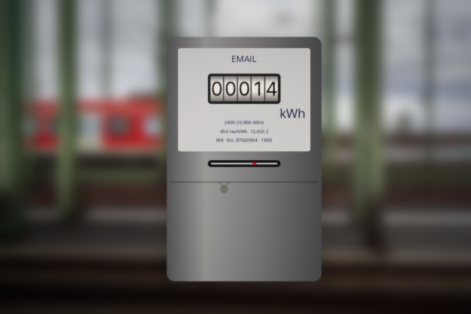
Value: 14 kWh
